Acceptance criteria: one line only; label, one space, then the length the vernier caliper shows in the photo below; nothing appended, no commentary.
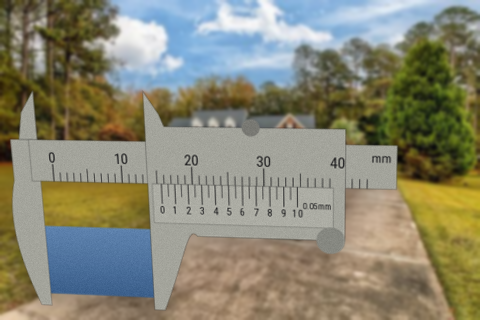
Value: 15.6 mm
